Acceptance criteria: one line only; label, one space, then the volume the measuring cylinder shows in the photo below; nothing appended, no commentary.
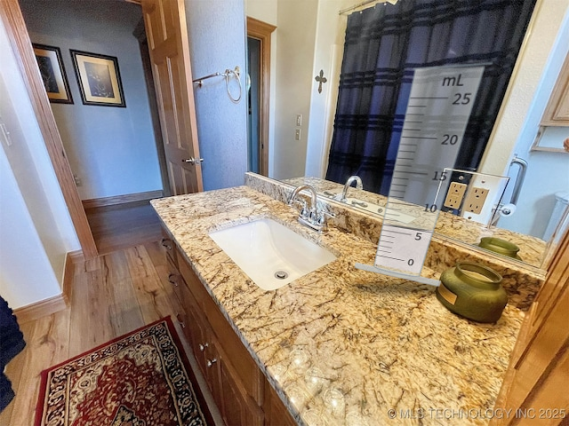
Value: 6 mL
